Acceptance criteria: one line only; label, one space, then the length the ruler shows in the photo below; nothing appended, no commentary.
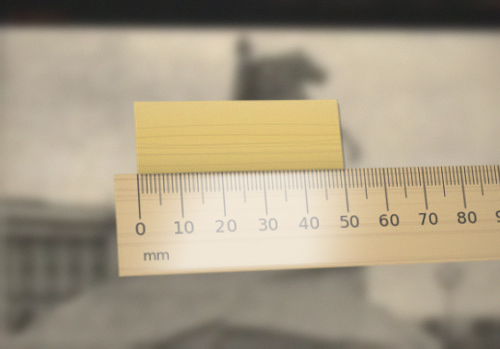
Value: 50 mm
